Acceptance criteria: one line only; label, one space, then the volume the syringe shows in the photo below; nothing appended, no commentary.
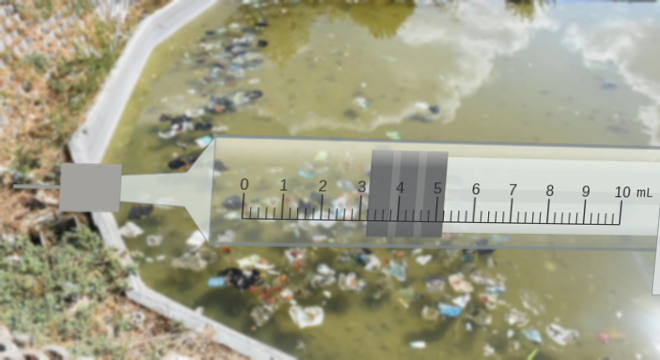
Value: 3.2 mL
